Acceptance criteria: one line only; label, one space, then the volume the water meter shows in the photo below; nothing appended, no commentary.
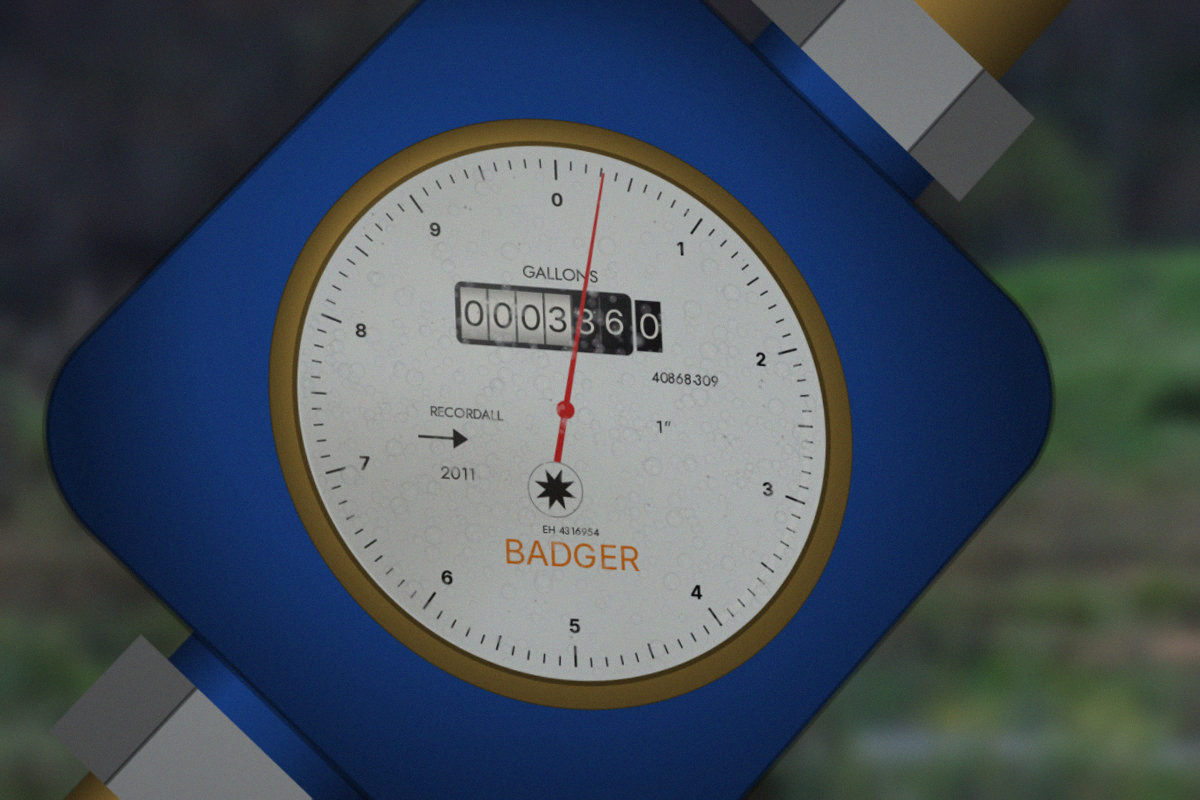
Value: 3360.3 gal
